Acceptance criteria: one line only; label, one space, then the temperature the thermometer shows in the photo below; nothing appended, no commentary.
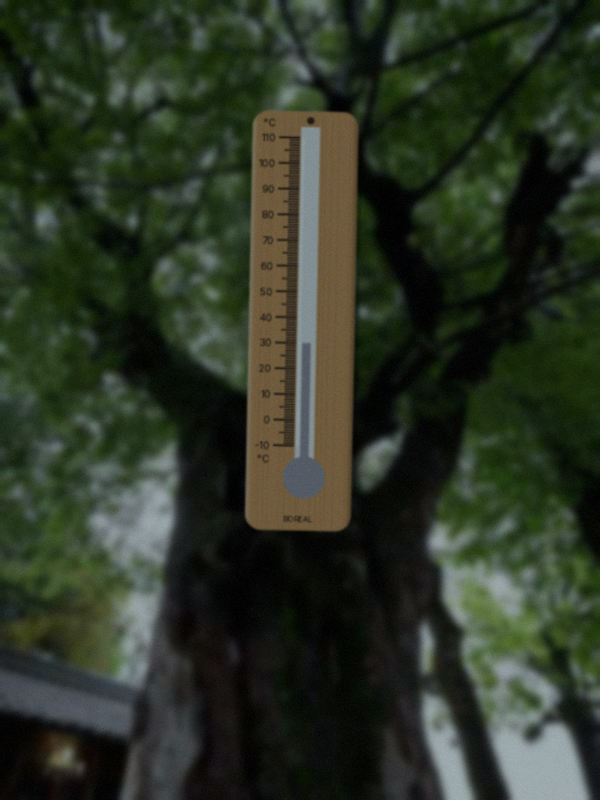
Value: 30 °C
